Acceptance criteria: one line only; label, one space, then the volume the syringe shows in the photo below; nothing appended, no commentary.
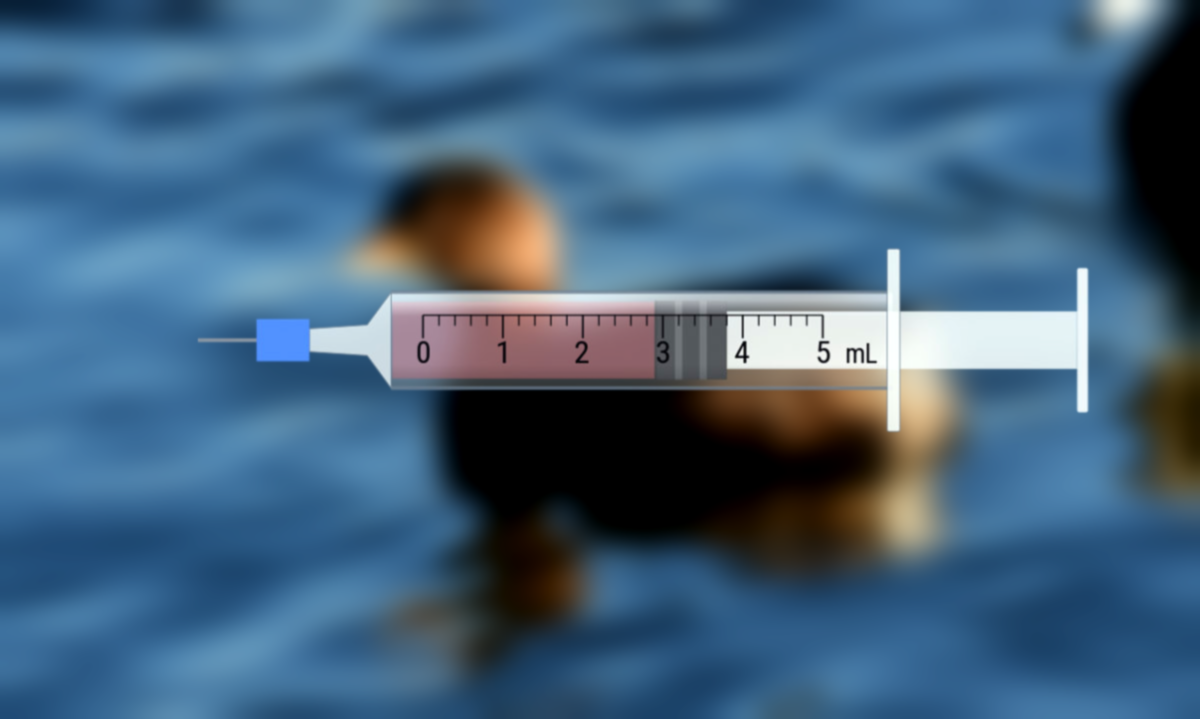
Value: 2.9 mL
